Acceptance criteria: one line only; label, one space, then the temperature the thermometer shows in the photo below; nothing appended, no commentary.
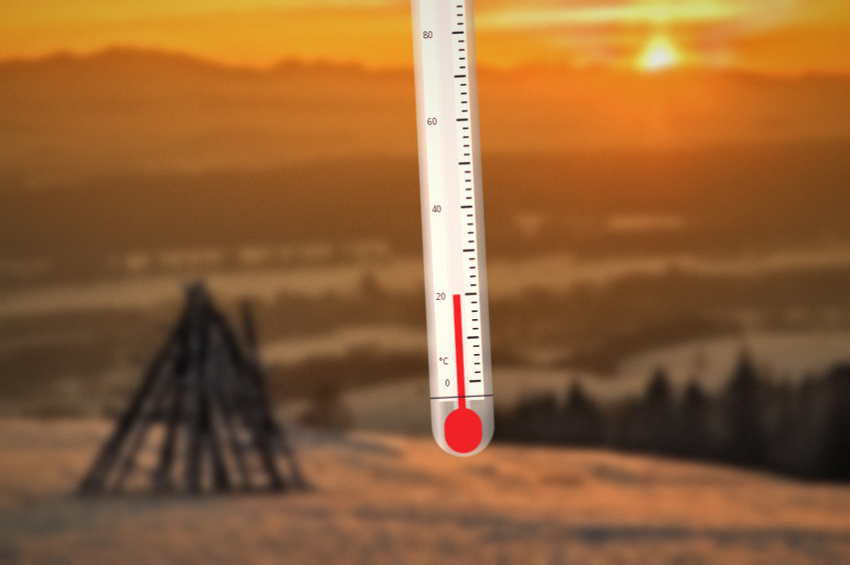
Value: 20 °C
